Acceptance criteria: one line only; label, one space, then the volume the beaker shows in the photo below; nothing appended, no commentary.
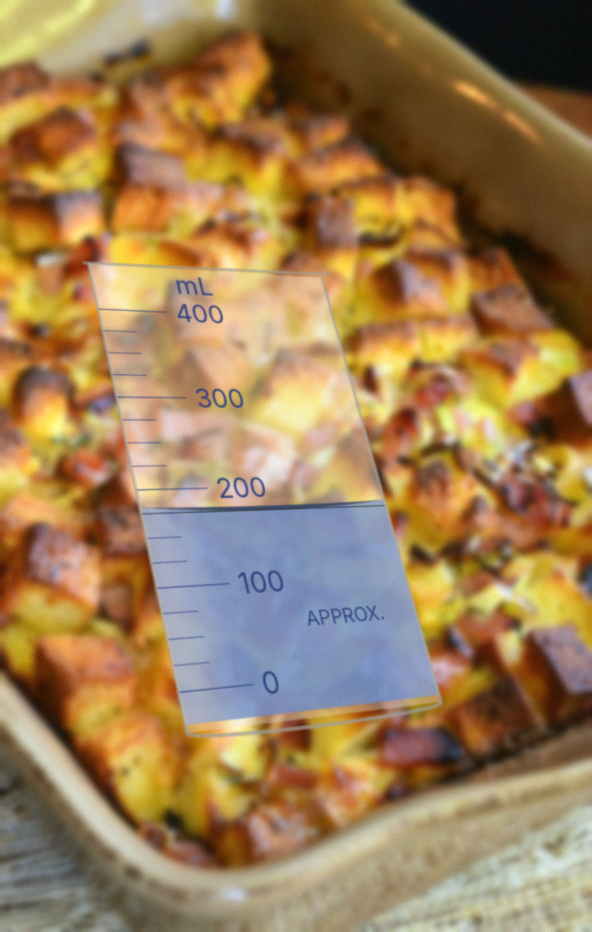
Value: 175 mL
